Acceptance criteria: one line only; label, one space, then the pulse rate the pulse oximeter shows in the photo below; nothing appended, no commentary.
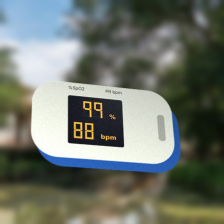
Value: 88 bpm
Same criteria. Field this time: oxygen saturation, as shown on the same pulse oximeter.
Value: 99 %
